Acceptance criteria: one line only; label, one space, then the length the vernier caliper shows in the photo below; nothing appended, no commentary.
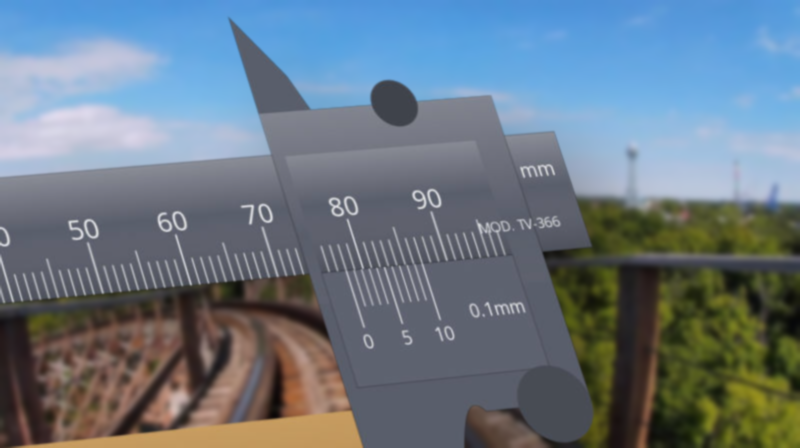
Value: 78.0 mm
